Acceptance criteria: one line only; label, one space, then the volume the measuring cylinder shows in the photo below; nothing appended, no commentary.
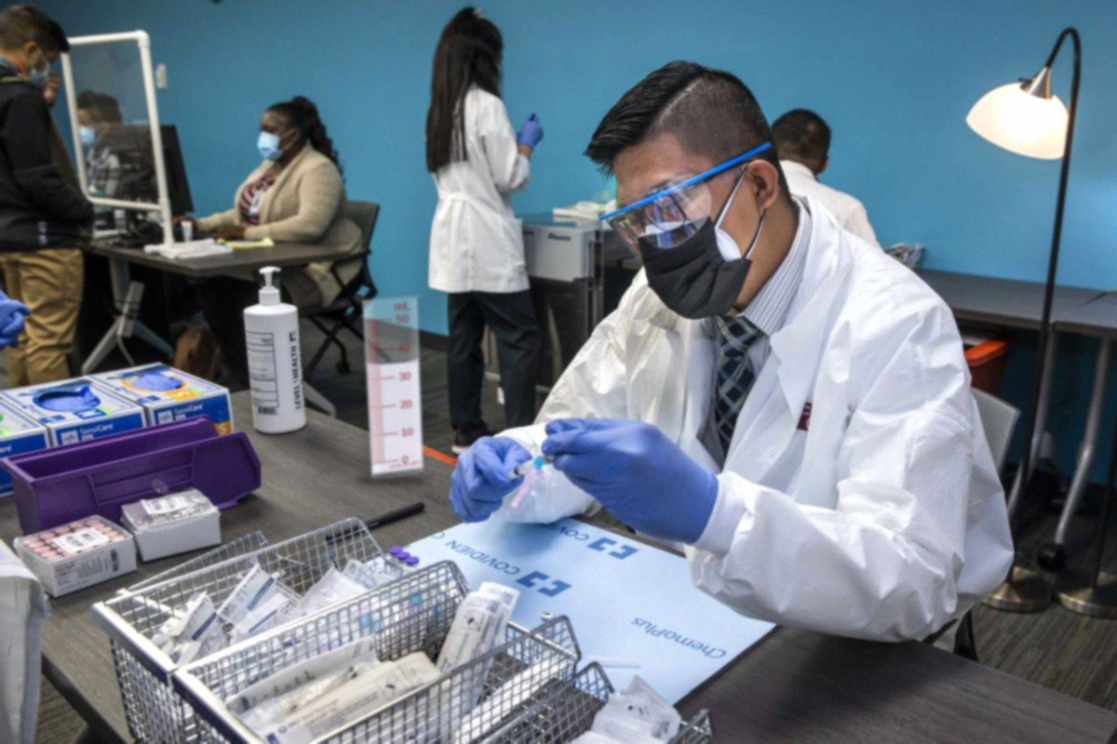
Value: 35 mL
